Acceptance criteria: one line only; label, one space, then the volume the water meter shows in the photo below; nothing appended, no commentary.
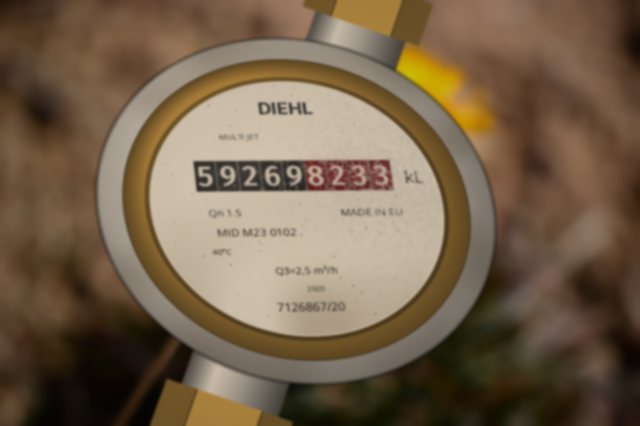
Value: 59269.8233 kL
